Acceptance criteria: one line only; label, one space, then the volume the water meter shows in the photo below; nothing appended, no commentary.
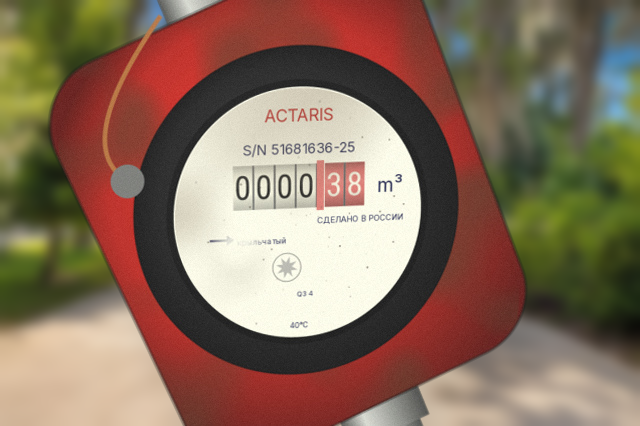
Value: 0.38 m³
